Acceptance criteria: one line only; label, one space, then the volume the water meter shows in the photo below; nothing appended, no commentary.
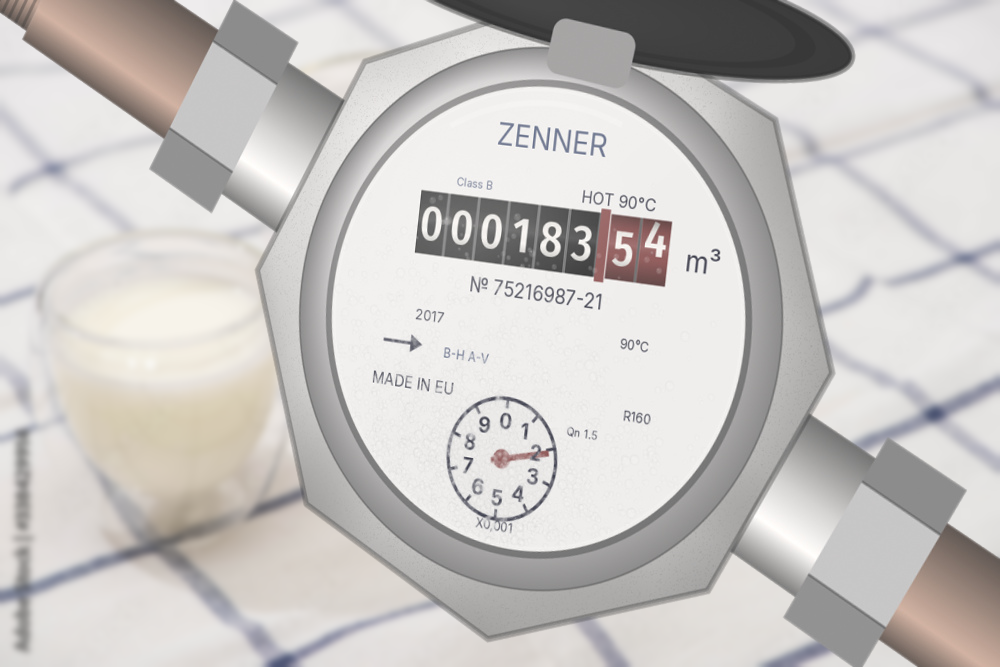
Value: 183.542 m³
